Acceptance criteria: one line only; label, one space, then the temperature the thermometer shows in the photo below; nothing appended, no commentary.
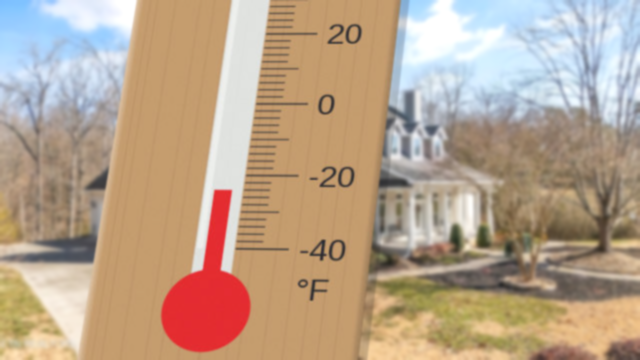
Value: -24 °F
